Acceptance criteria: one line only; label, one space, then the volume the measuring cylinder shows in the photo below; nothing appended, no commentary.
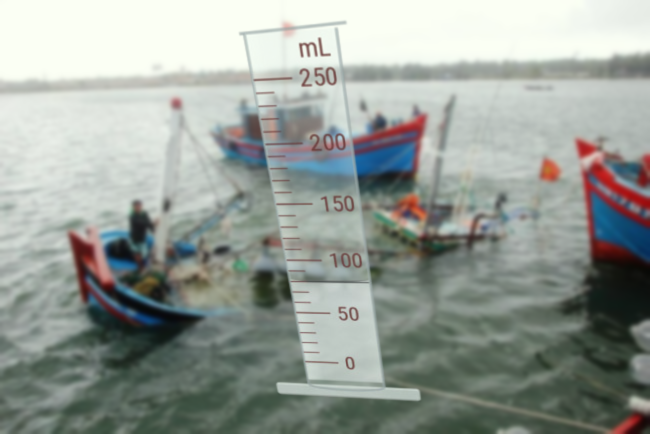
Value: 80 mL
